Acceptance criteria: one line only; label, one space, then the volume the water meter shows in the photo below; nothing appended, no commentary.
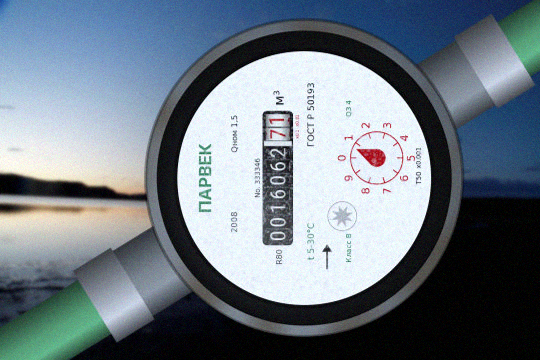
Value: 16062.710 m³
